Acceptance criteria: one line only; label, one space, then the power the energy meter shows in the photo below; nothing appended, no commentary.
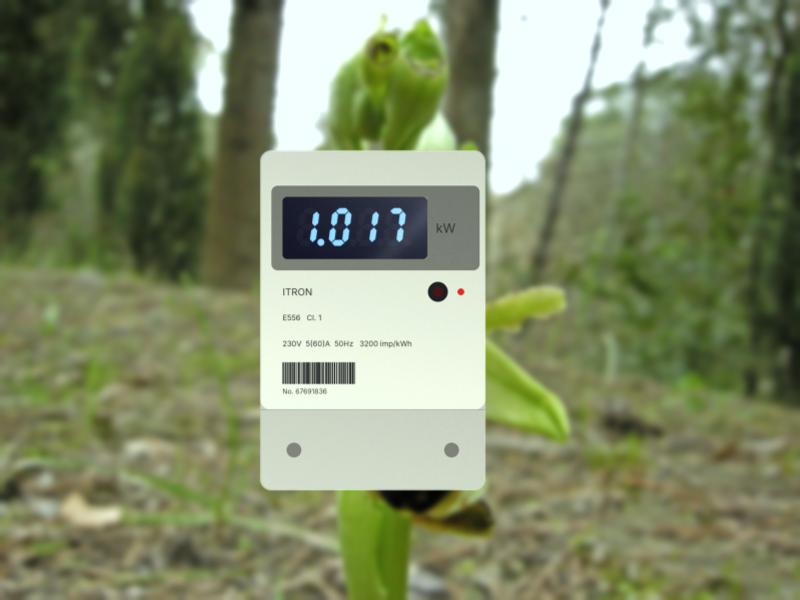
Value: 1.017 kW
